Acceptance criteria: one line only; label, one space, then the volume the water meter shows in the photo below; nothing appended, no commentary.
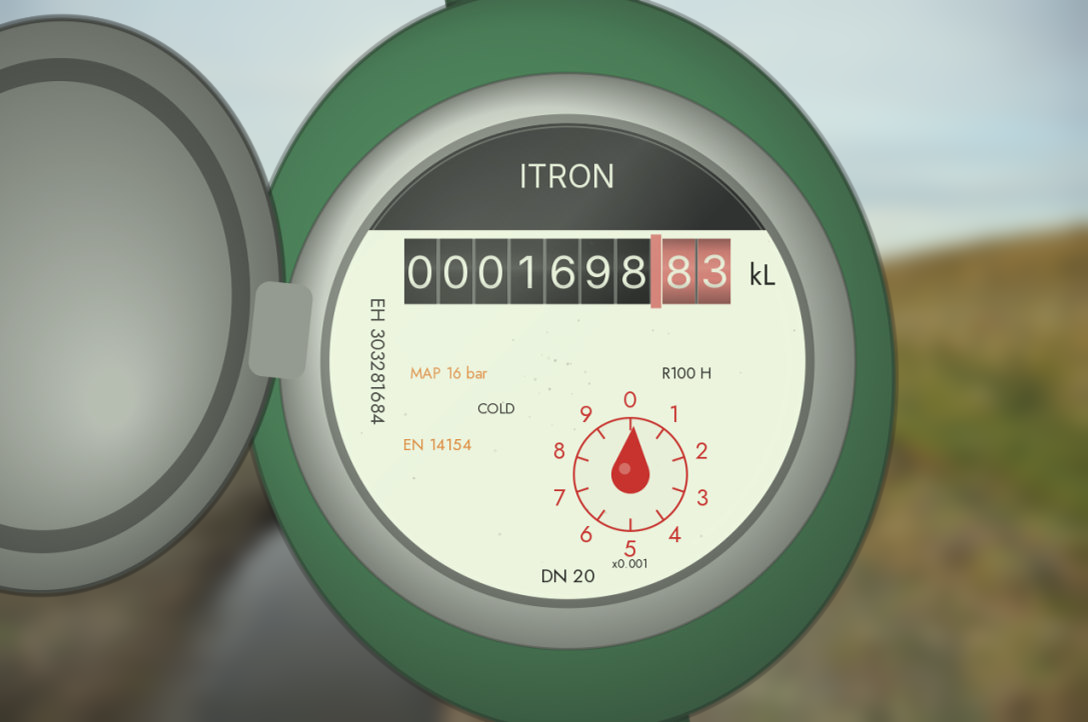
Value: 1698.830 kL
